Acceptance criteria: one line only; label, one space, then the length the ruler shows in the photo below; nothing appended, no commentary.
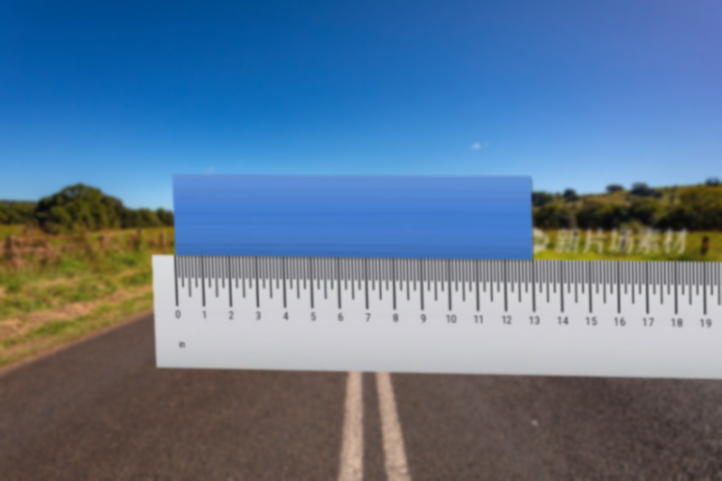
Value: 13 in
